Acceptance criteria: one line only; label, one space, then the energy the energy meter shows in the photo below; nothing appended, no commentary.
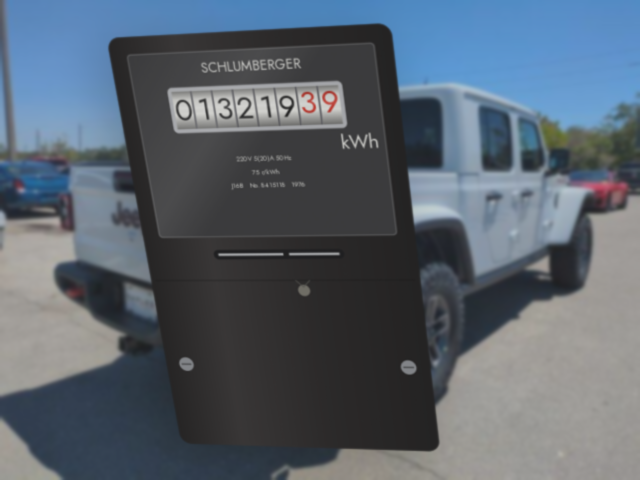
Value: 13219.39 kWh
